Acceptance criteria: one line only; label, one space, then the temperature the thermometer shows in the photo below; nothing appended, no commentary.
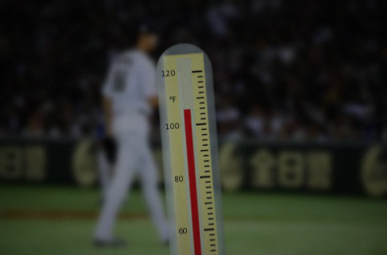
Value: 106 °F
